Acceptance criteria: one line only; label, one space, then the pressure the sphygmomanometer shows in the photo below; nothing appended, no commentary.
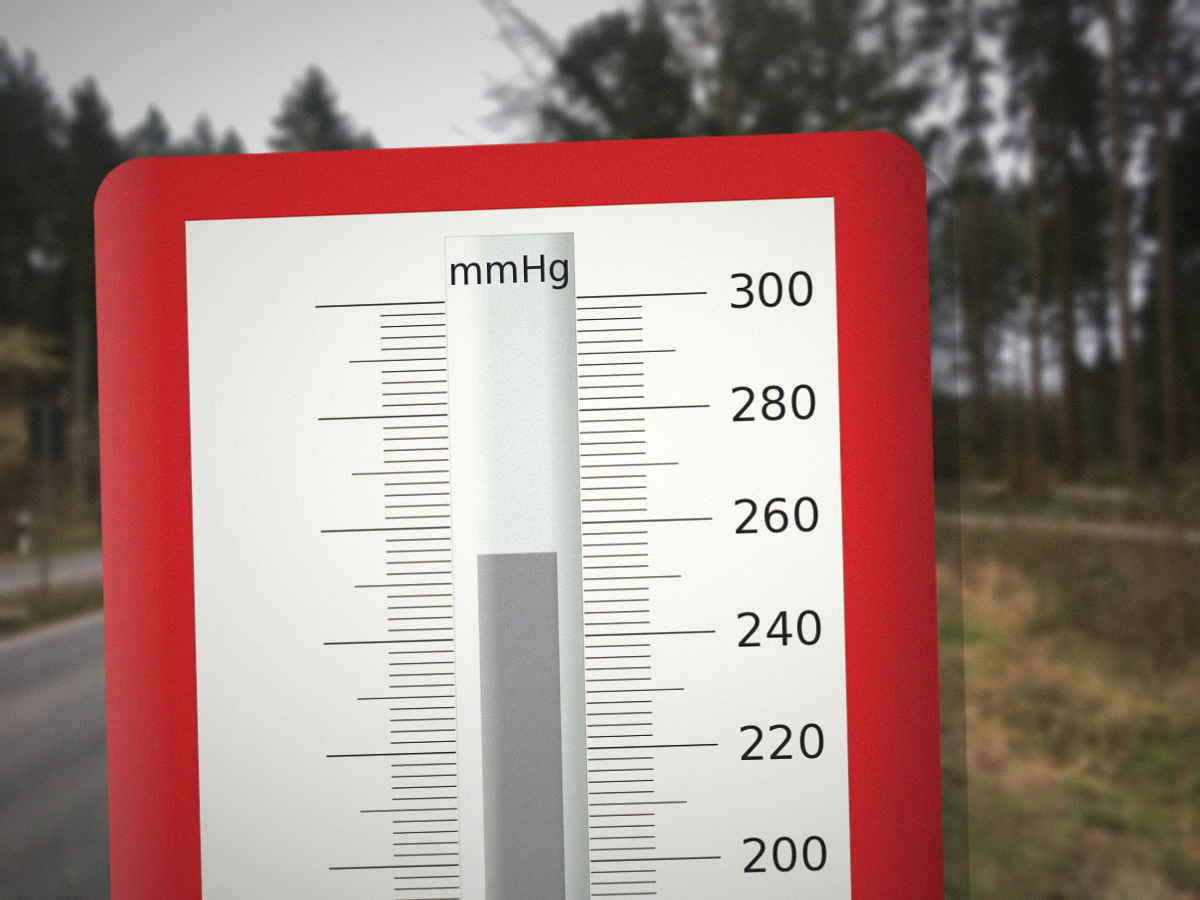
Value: 255 mmHg
